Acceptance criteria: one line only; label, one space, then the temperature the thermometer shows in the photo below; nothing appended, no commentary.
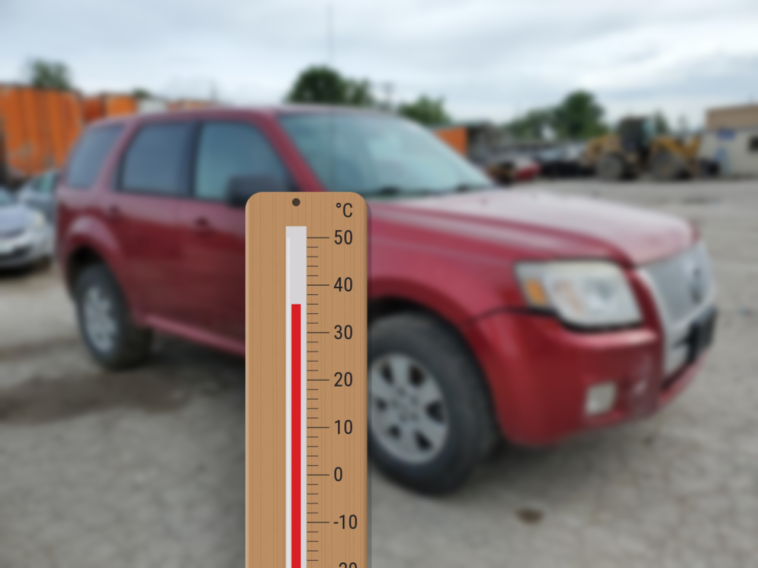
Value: 36 °C
